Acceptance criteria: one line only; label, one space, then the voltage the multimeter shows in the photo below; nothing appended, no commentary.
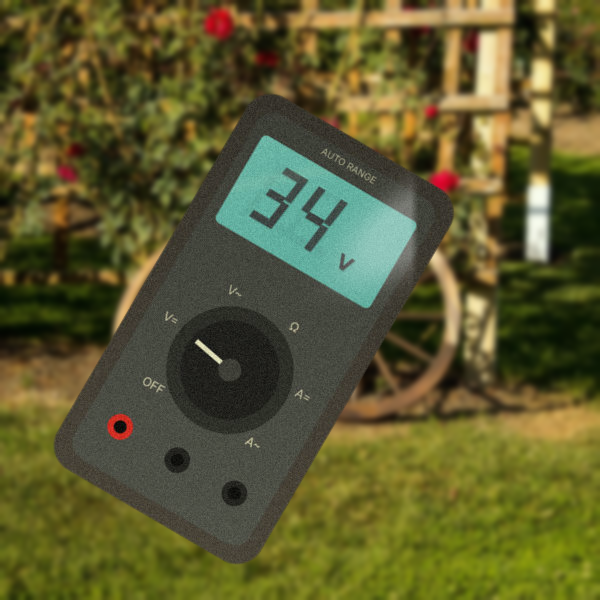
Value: 34 V
